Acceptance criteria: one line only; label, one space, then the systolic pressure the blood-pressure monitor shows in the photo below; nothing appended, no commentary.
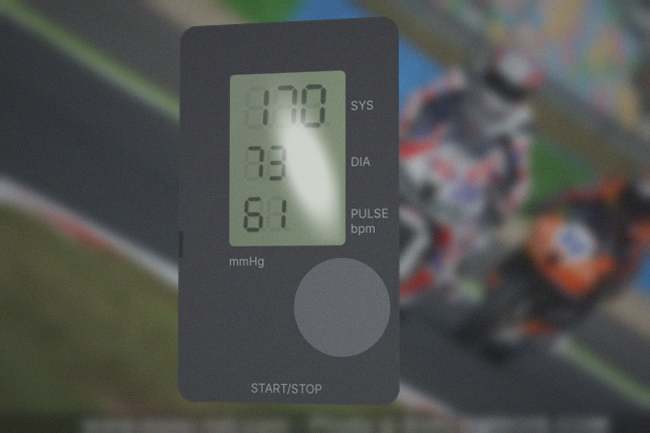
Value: 170 mmHg
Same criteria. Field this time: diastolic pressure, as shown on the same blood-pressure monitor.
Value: 73 mmHg
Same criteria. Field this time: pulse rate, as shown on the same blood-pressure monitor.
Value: 61 bpm
